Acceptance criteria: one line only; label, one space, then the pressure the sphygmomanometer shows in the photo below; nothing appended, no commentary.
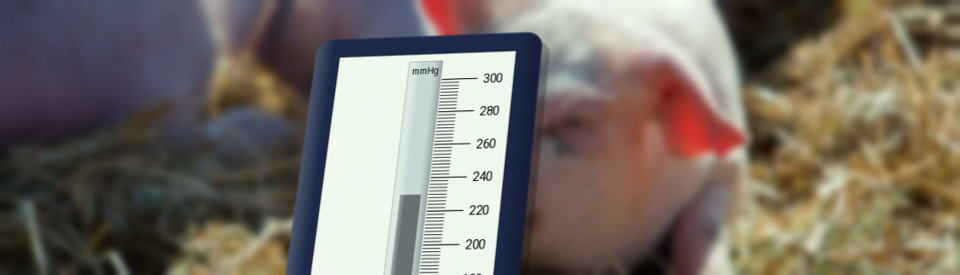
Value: 230 mmHg
